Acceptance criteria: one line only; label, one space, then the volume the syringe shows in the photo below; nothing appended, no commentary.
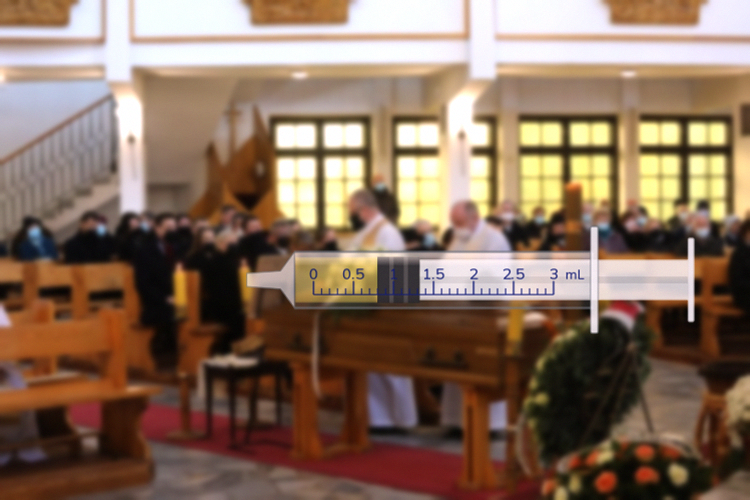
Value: 0.8 mL
